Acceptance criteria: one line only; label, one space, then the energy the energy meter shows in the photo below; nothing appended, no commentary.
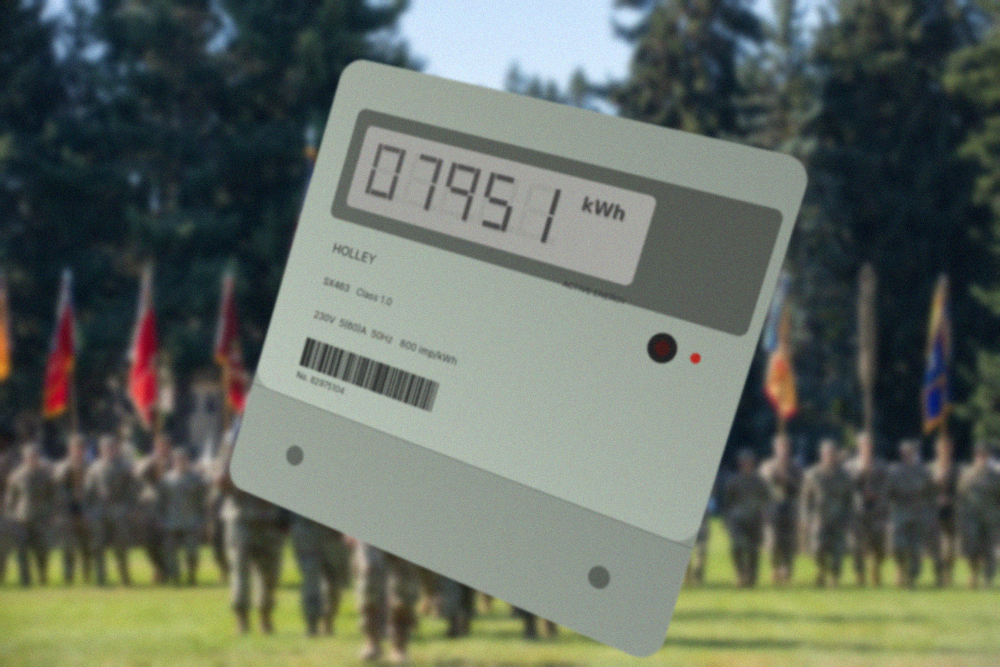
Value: 7951 kWh
